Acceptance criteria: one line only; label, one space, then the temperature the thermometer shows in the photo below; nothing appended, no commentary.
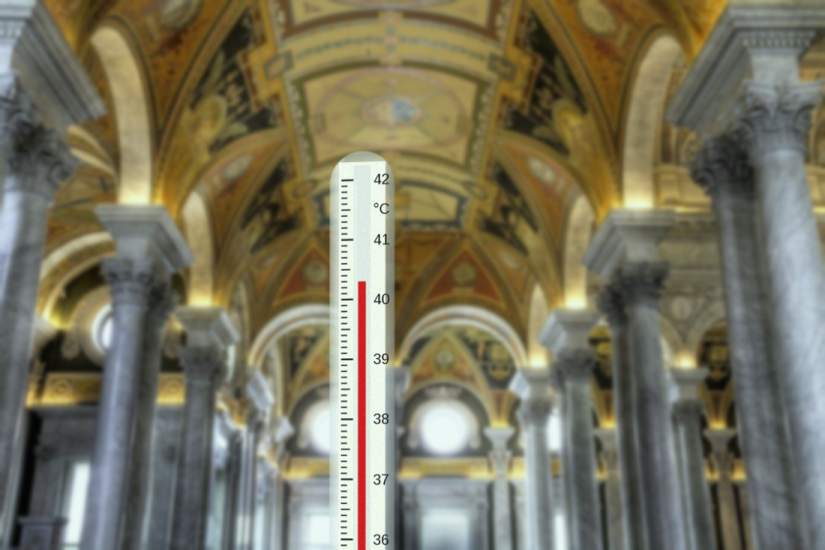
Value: 40.3 °C
